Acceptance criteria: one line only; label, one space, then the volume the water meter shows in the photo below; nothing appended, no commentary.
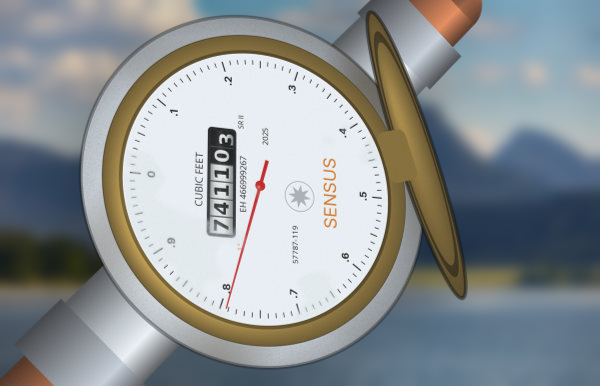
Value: 741102.79 ft³
